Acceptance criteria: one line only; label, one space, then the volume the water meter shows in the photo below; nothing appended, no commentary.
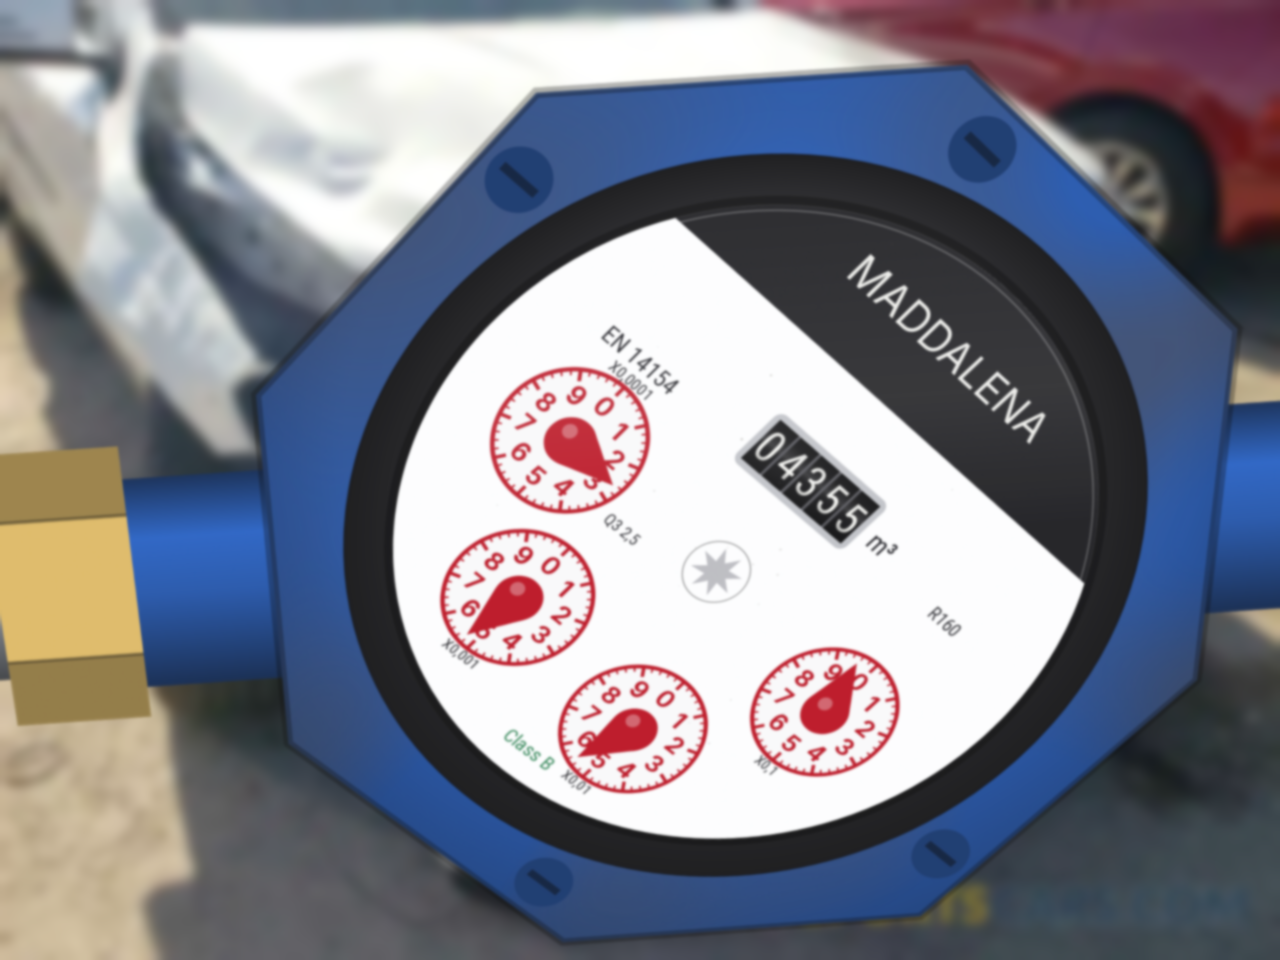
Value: 4354.9552 m³
